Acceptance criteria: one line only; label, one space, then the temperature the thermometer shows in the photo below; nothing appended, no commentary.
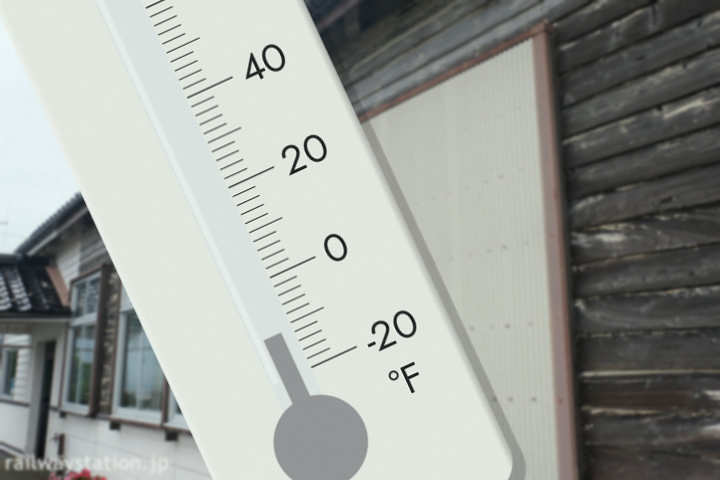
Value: -11 °F
